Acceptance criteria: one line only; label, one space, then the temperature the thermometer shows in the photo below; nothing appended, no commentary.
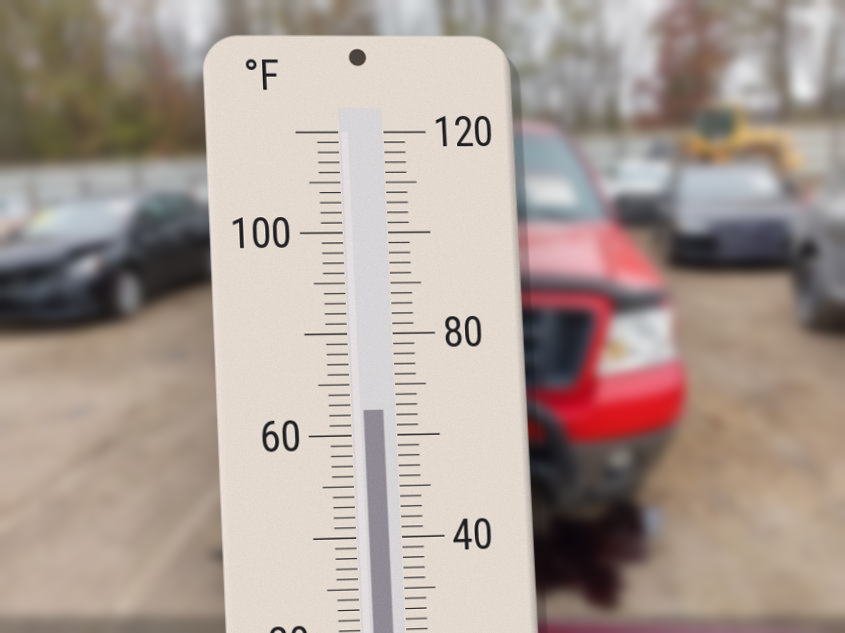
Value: 65 °F
